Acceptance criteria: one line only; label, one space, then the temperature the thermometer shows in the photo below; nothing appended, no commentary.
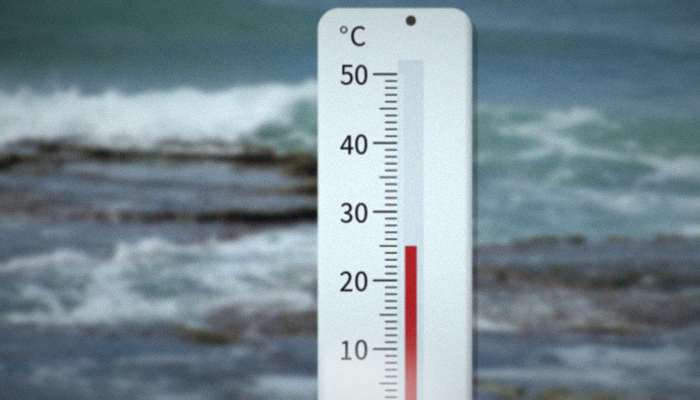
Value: 25 °C
